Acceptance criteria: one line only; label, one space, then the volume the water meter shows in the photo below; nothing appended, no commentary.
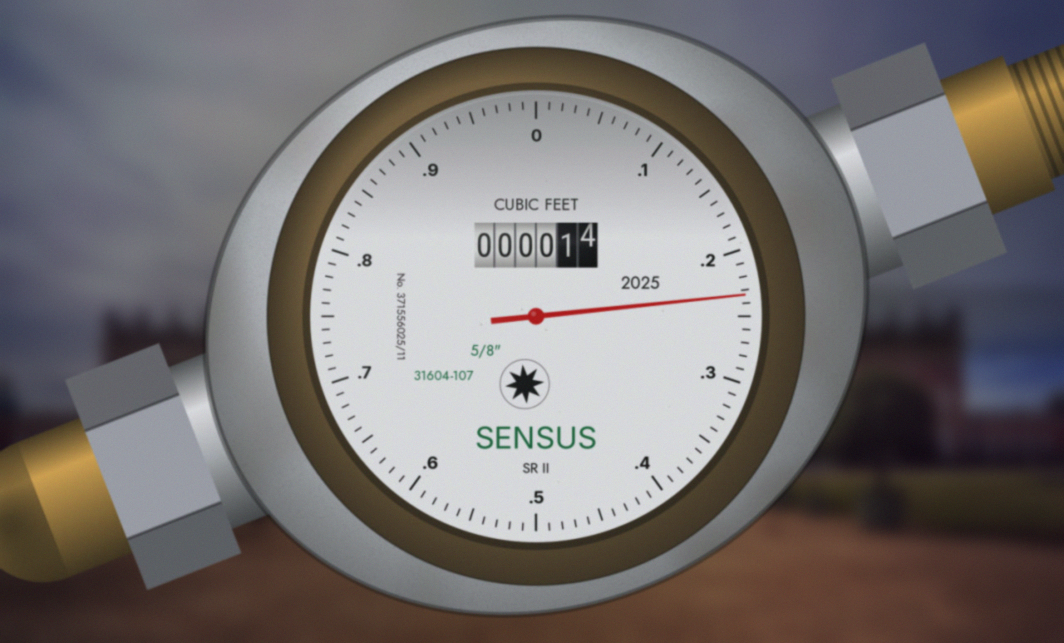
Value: 14.23 ft³
